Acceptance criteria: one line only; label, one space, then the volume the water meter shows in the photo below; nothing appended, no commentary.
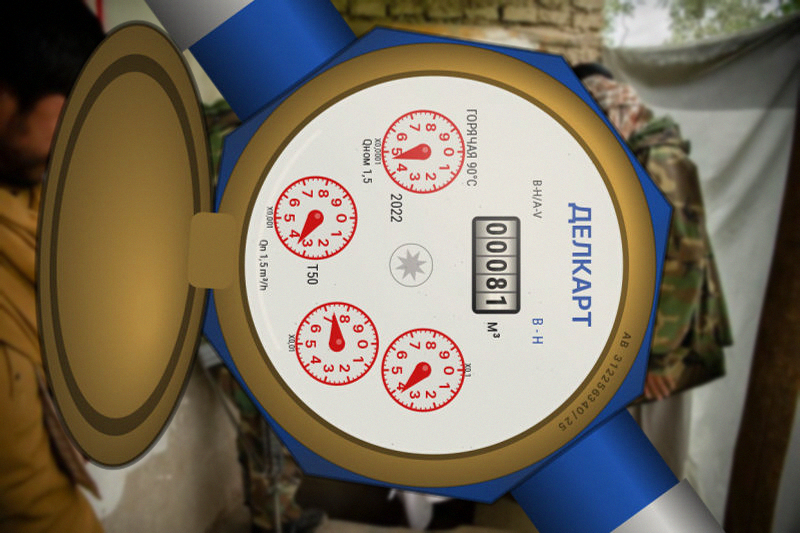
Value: 81.3734 m³
